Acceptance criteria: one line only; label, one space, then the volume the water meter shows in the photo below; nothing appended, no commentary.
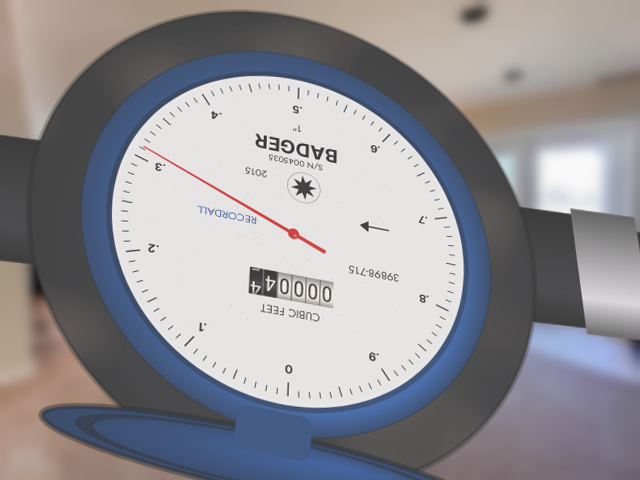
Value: 44.31 ft³
